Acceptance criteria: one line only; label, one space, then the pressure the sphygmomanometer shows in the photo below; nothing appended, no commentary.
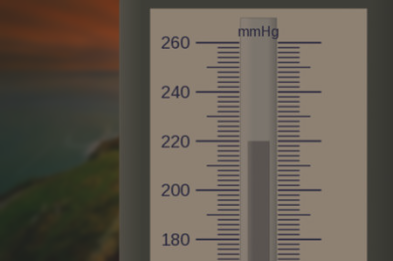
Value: 220 mmHg
